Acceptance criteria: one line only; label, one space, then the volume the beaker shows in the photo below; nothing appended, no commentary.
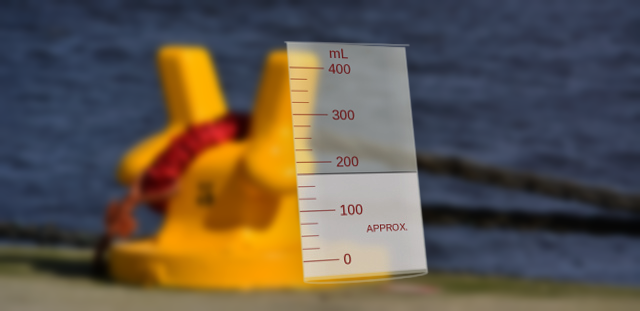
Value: 175 mL
